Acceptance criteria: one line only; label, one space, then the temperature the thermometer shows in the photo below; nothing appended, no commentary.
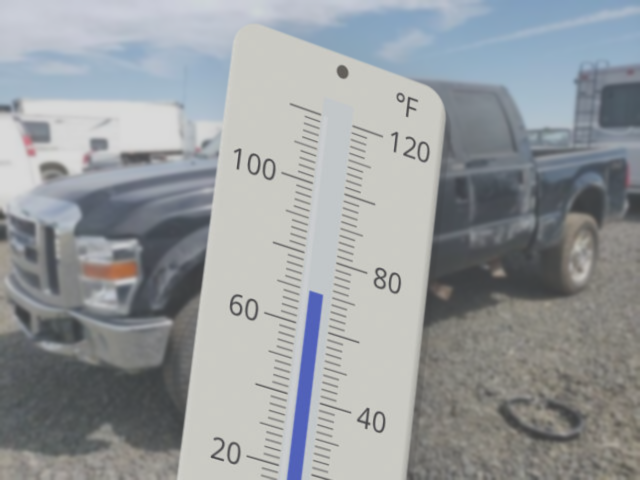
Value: 70 °F
